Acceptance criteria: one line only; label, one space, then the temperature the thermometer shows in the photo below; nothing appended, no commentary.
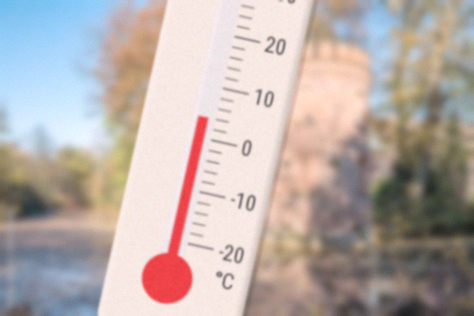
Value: 4 °C
